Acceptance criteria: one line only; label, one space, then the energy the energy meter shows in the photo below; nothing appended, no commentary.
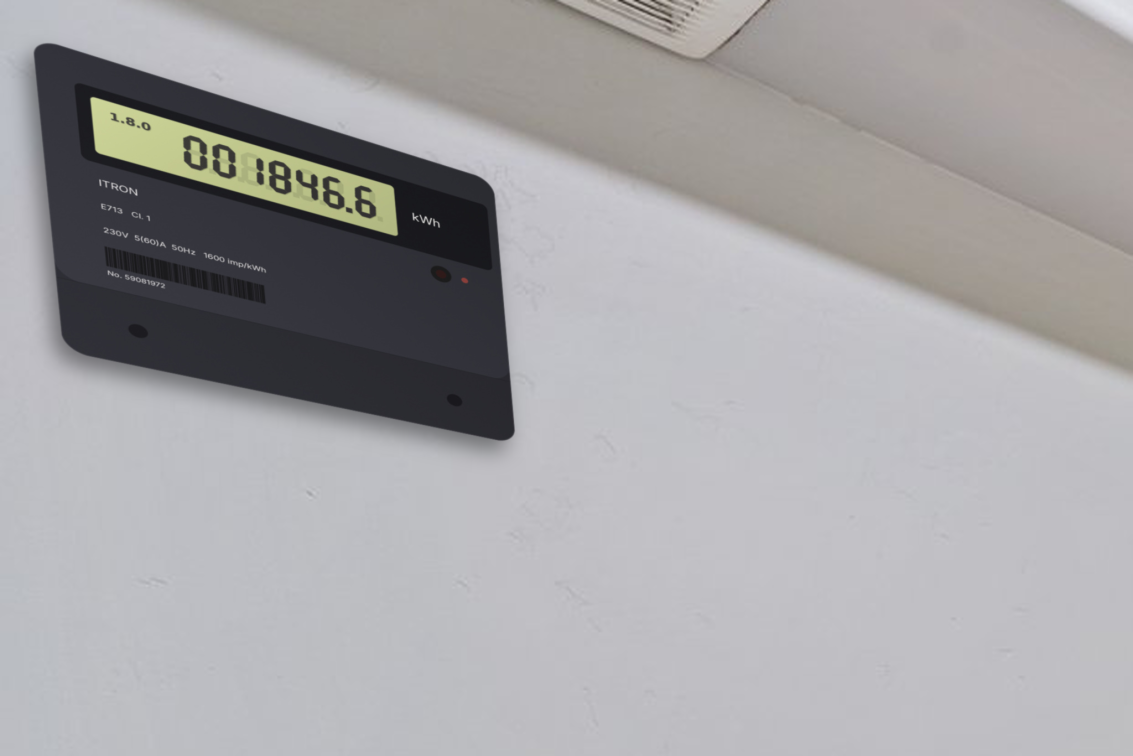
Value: 1846.6 kWh
